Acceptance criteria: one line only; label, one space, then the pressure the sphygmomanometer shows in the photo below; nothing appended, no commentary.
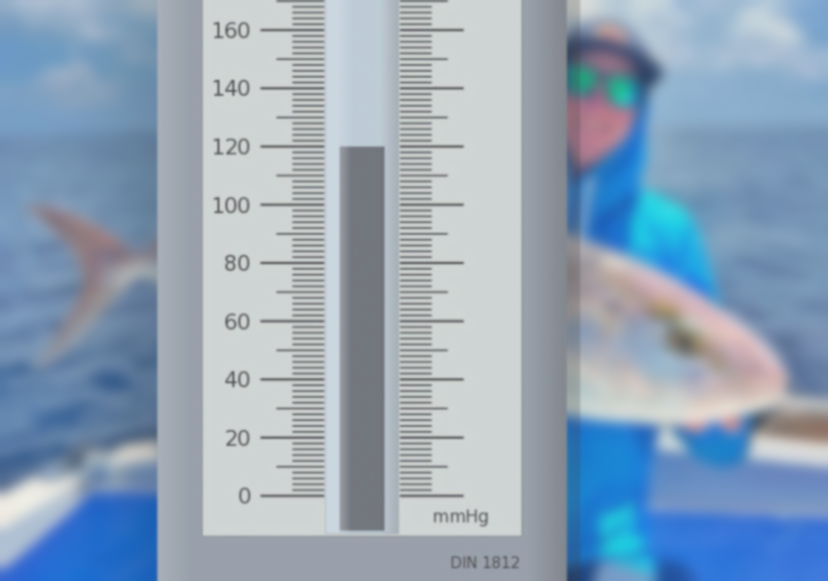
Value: 120 mmHg
